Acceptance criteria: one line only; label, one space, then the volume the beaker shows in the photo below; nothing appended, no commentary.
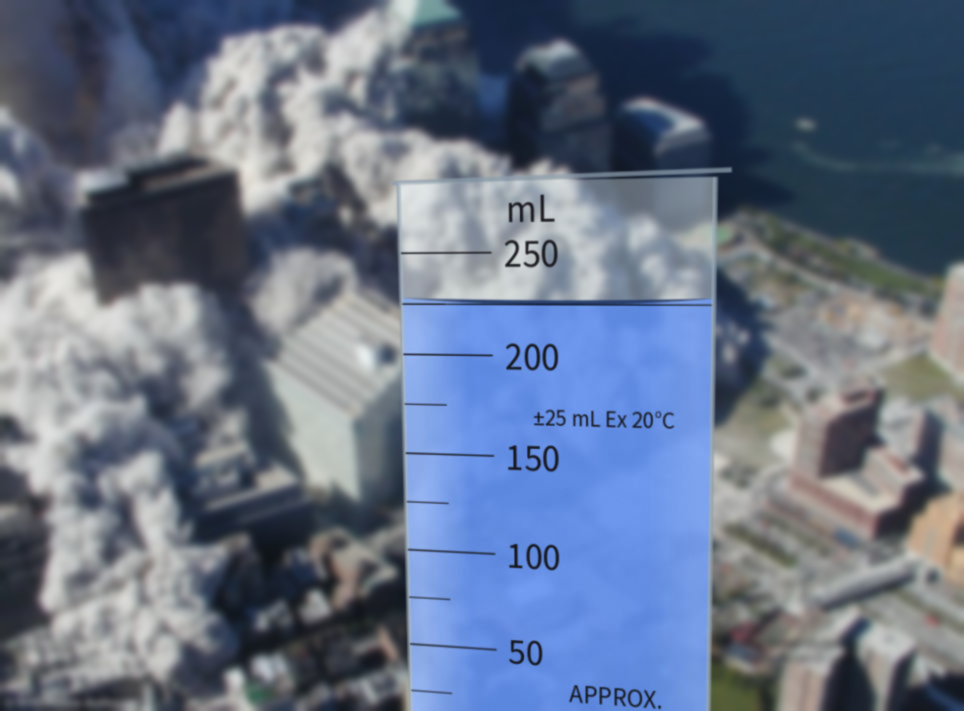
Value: 225 mL
